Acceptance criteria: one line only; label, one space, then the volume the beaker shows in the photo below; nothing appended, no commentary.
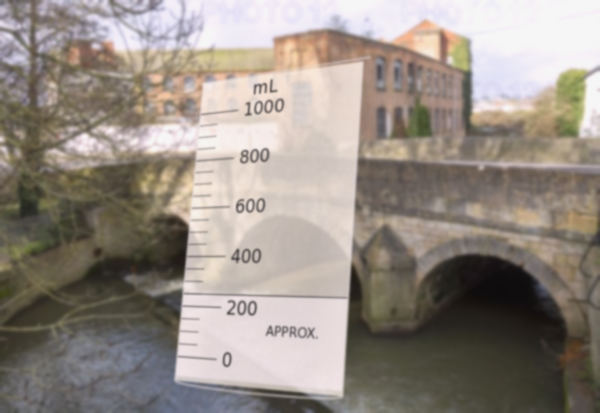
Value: 250 mL
